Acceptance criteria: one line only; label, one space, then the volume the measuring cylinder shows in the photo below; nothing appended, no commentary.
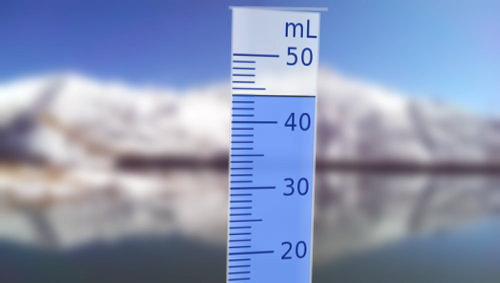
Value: 44 mL
